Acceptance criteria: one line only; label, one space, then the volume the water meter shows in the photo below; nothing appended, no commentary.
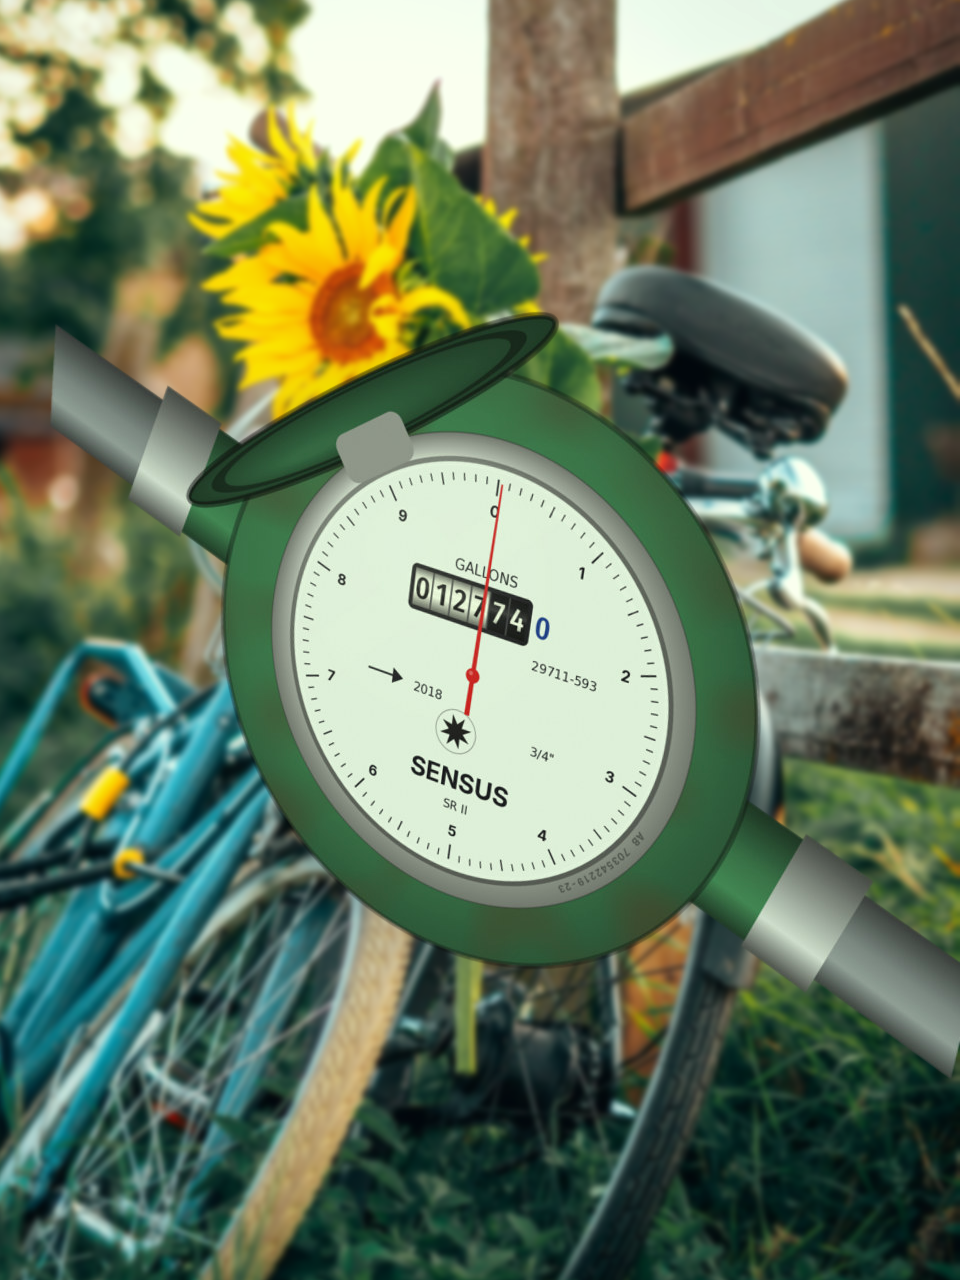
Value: 127740.0 gal
